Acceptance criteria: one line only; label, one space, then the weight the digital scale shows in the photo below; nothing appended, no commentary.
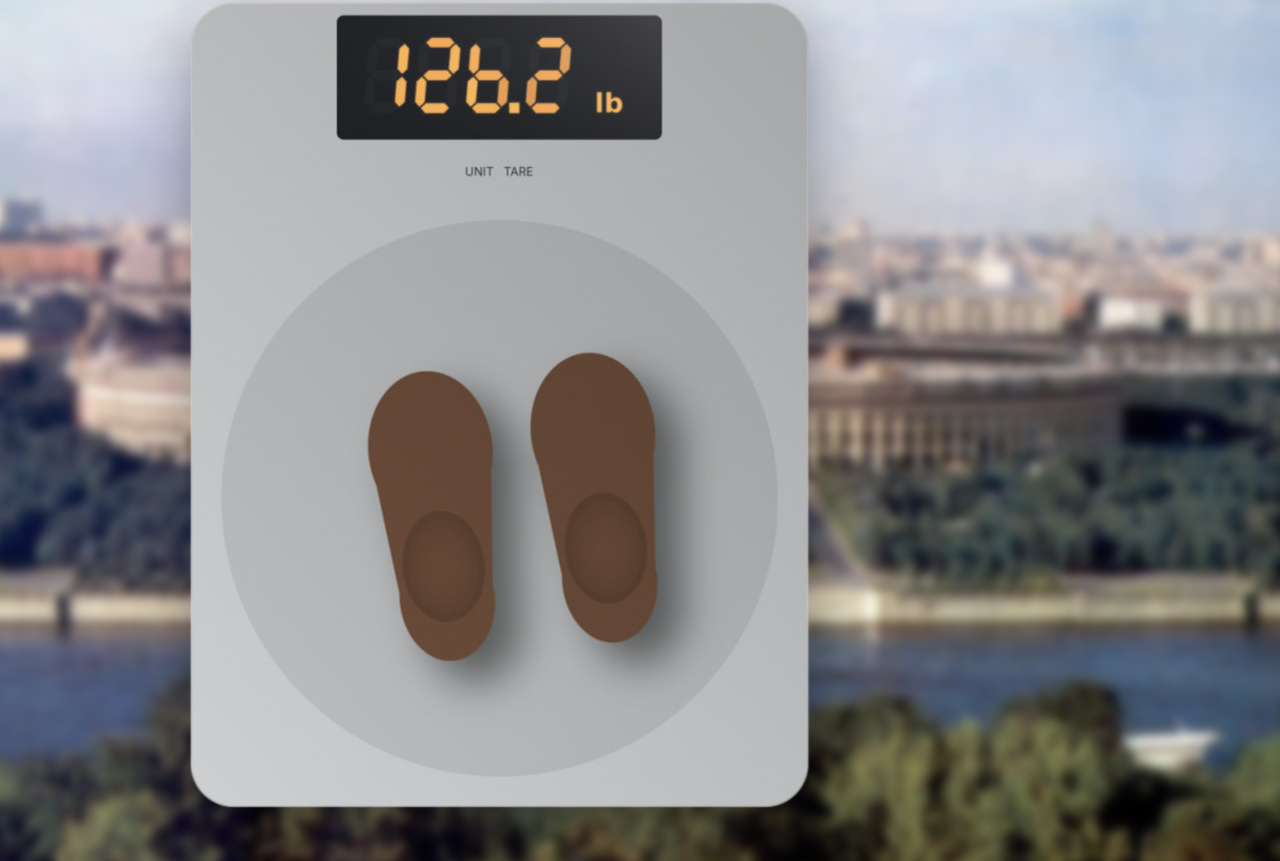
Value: 126.2 lb
